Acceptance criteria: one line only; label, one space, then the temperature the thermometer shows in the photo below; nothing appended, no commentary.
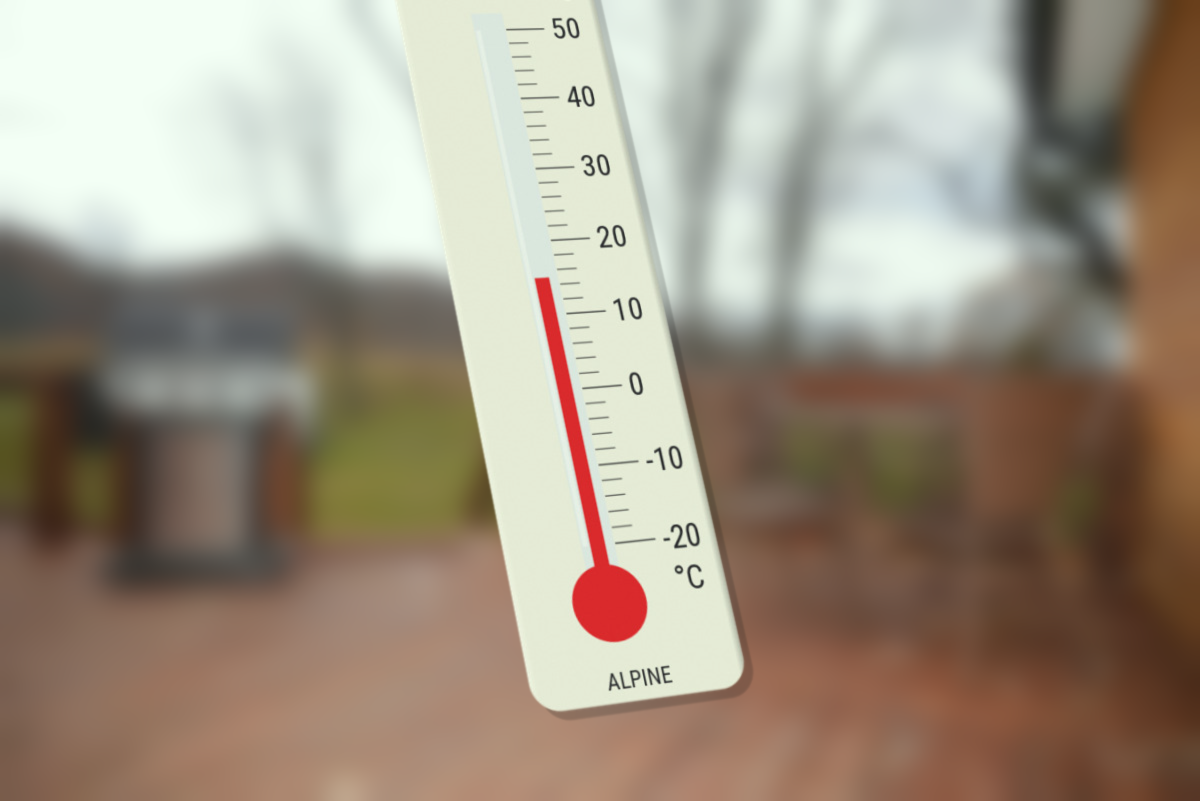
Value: 15 °C
